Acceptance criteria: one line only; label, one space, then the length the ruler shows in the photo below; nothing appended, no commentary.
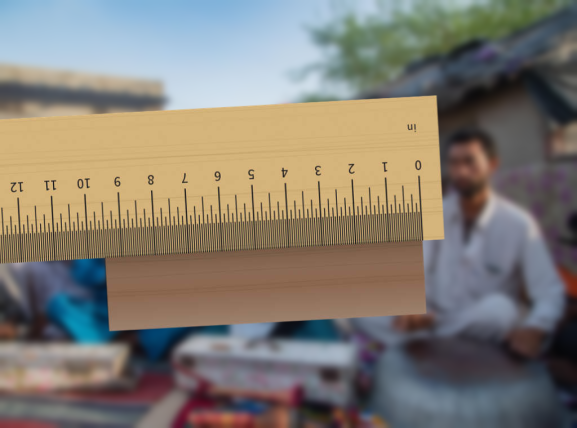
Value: 9.5 in
